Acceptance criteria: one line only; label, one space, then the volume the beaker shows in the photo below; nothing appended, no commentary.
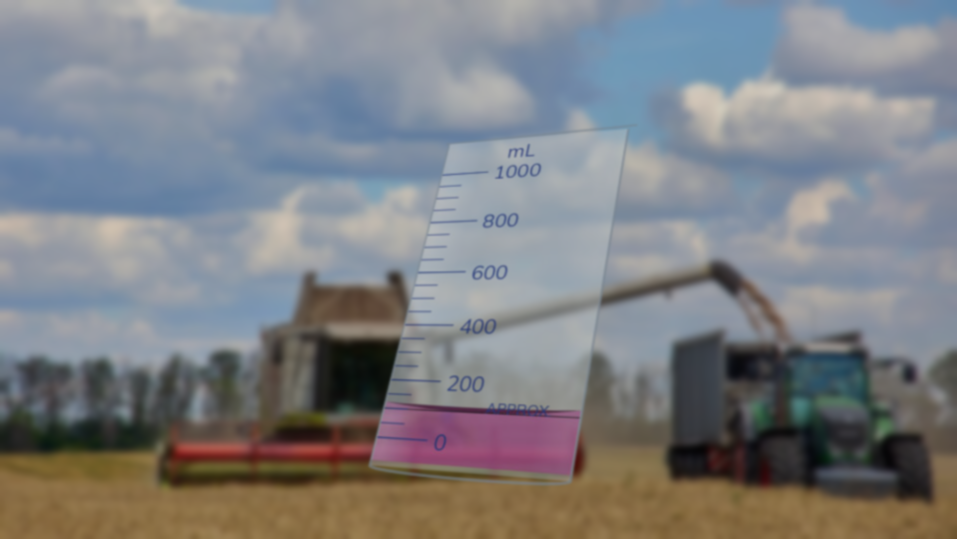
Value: 100 mL
